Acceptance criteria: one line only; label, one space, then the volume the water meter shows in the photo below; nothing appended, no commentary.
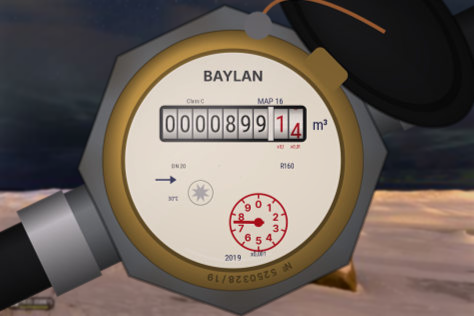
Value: 899.137 m³
